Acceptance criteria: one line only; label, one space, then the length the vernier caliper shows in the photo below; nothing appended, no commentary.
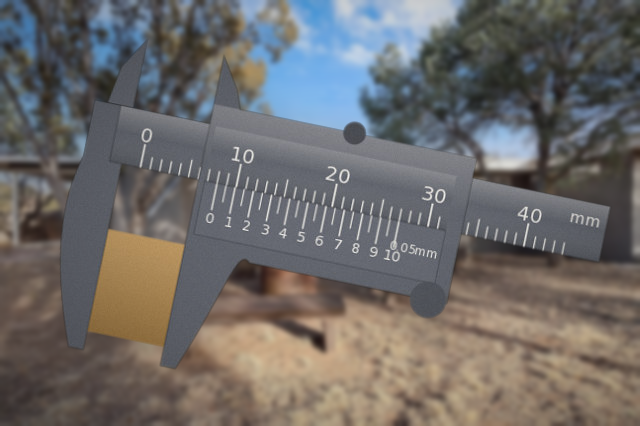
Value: 8.0 mm
